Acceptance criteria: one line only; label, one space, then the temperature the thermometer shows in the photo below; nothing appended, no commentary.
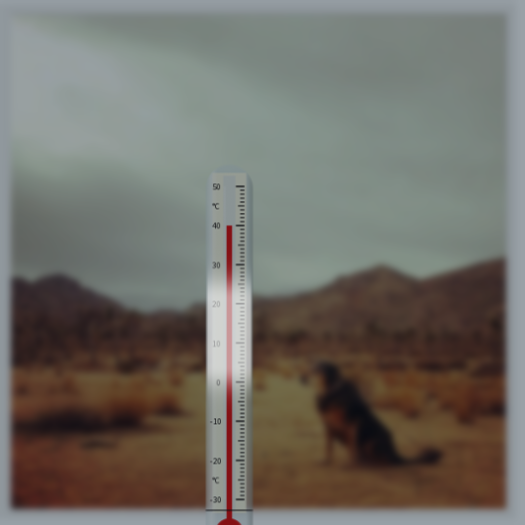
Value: 40 °C
